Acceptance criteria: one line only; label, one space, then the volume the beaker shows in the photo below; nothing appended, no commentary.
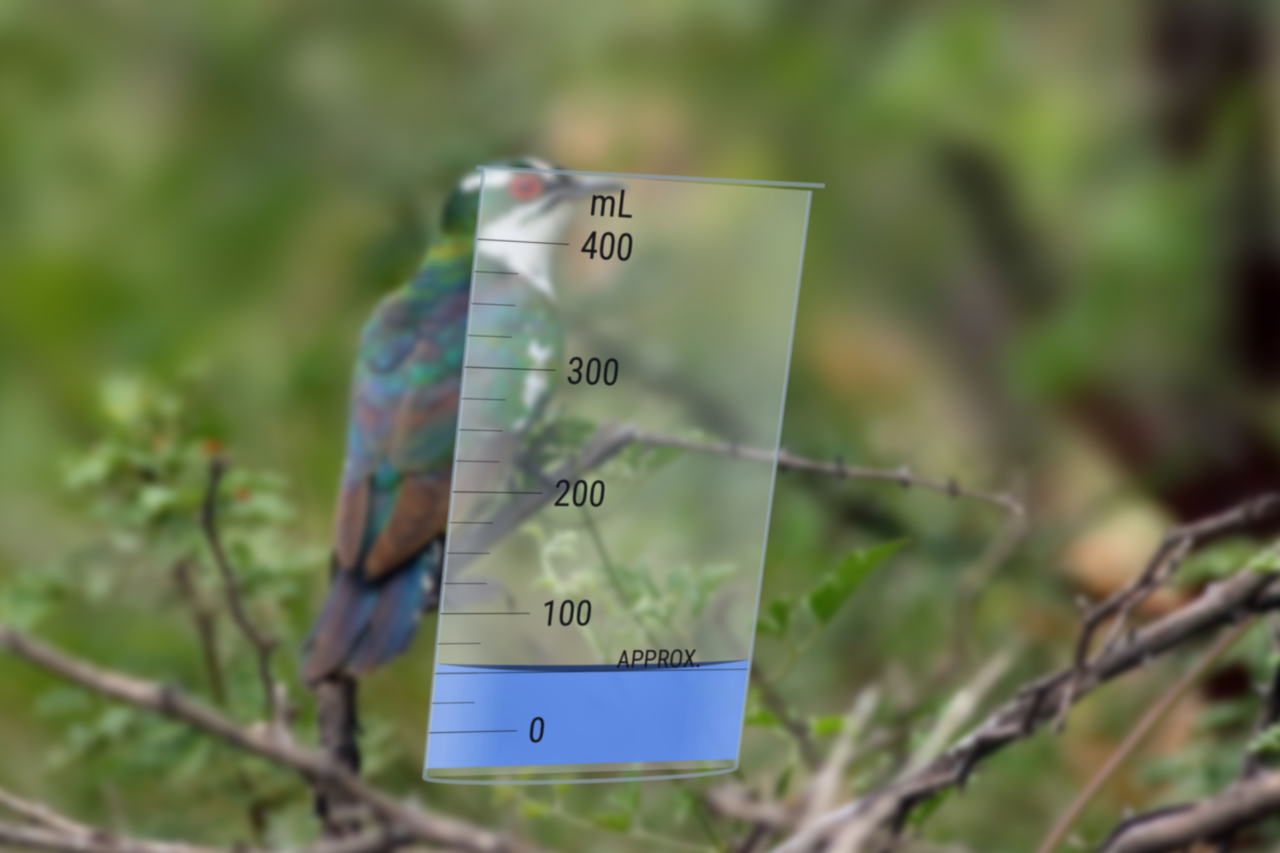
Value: 50 mL
